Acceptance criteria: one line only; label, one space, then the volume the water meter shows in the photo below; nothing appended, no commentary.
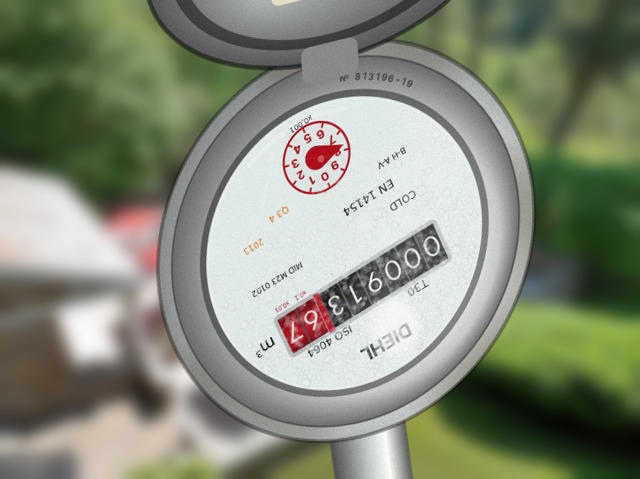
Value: 913.677 m³
